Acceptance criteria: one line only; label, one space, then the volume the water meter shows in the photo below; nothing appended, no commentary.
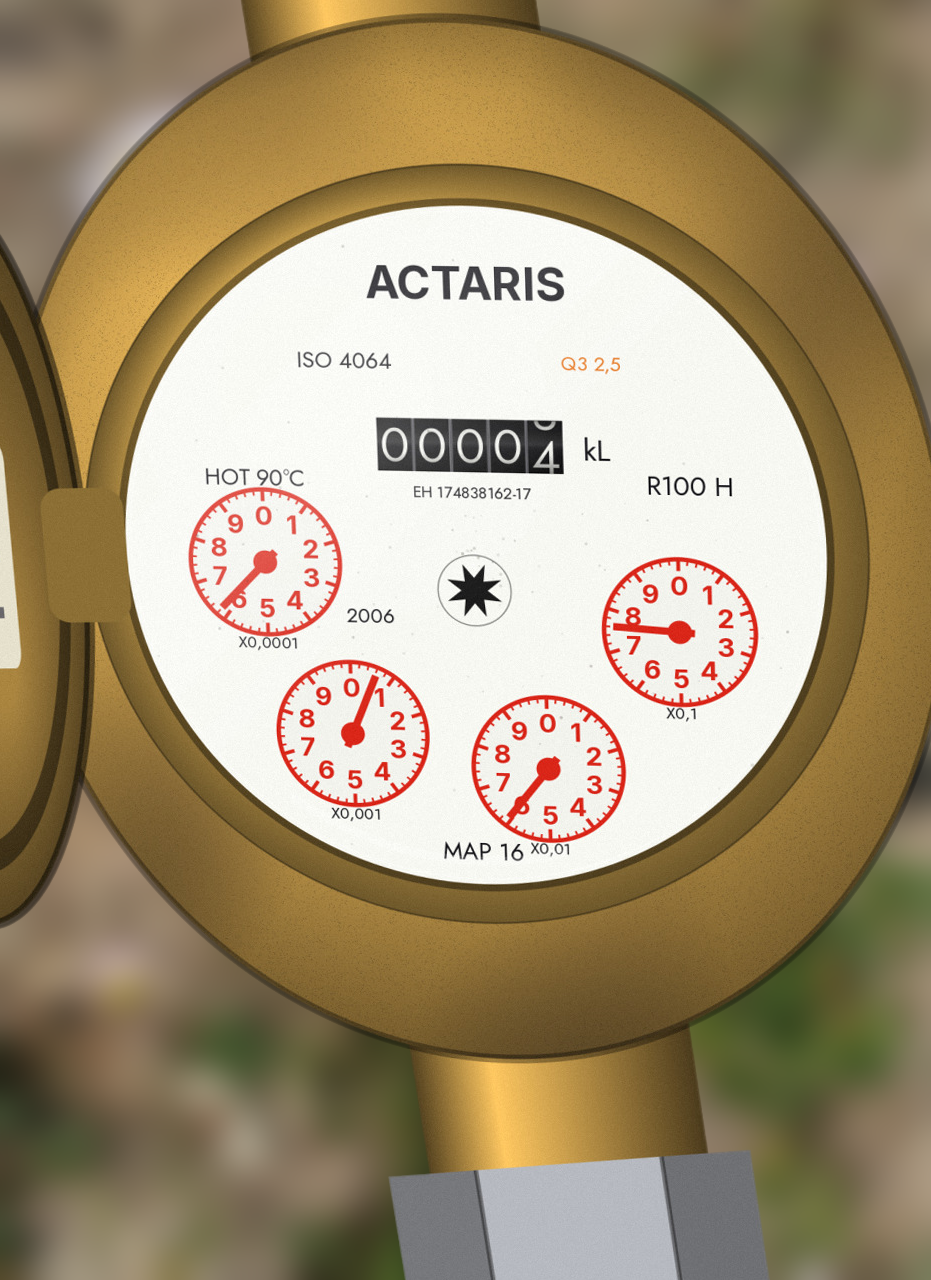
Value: 3.7606 kL
